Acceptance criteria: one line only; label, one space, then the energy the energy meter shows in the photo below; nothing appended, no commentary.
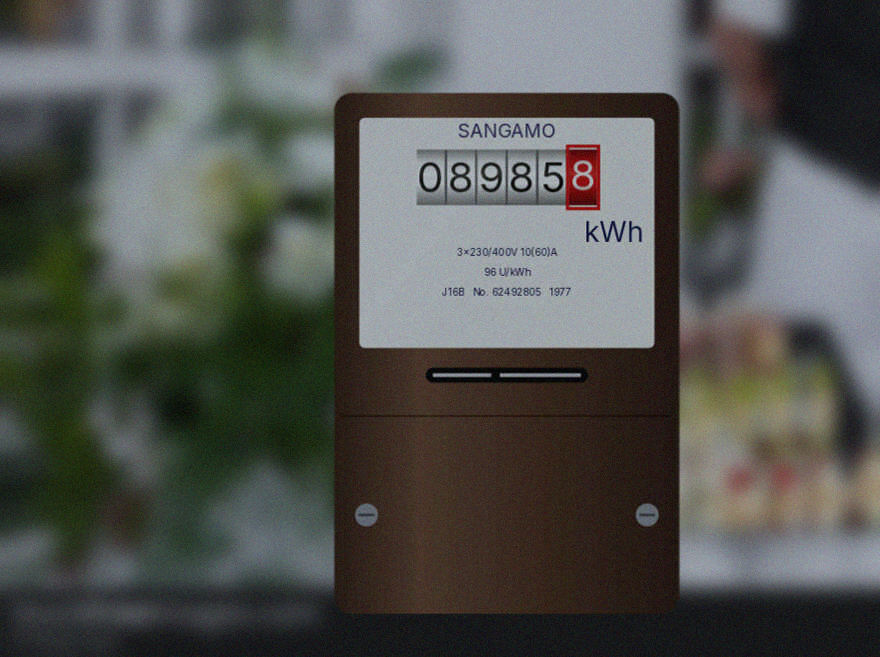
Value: 8985.8 kWh
